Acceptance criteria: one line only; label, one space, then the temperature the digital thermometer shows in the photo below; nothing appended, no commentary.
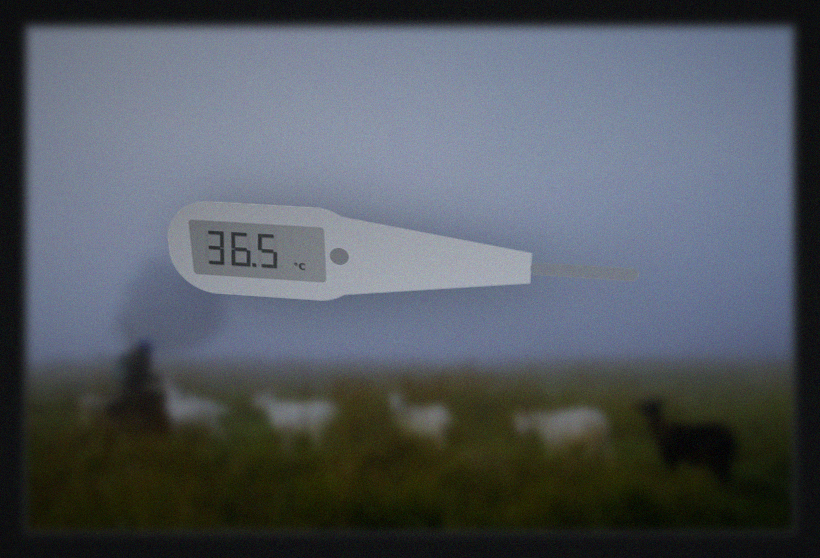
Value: 36.5 °C
